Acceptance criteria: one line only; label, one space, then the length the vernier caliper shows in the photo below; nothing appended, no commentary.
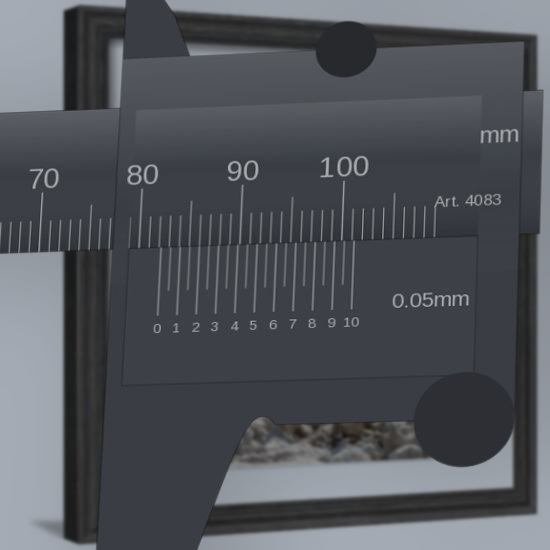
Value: 82.2 mm
